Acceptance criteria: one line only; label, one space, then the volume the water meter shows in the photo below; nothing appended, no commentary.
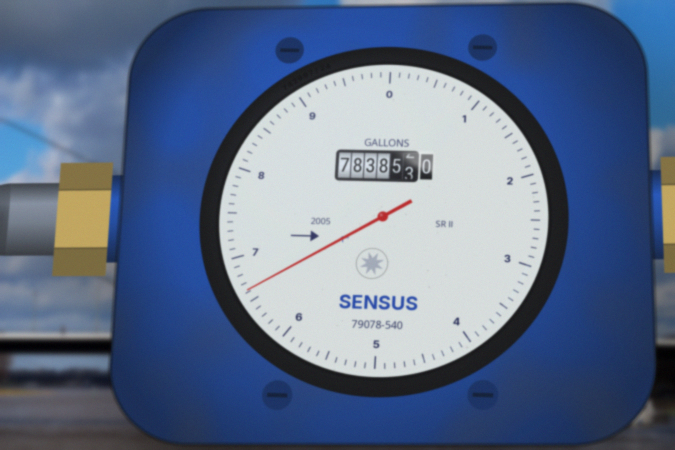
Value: 7838526.6 gal
